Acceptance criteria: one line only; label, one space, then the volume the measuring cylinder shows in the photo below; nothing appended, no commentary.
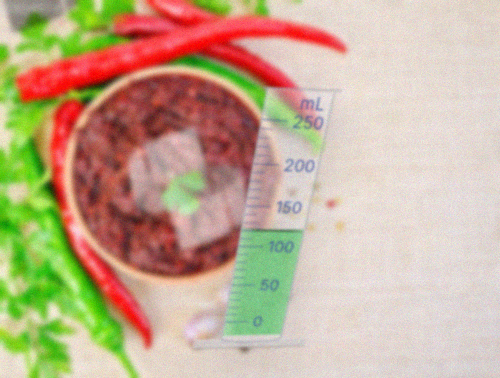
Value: 120 mL
